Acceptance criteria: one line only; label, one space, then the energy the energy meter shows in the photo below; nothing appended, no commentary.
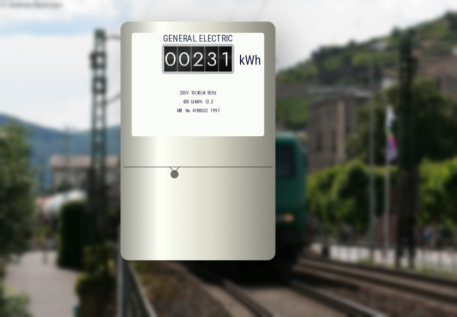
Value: 231 kWh
